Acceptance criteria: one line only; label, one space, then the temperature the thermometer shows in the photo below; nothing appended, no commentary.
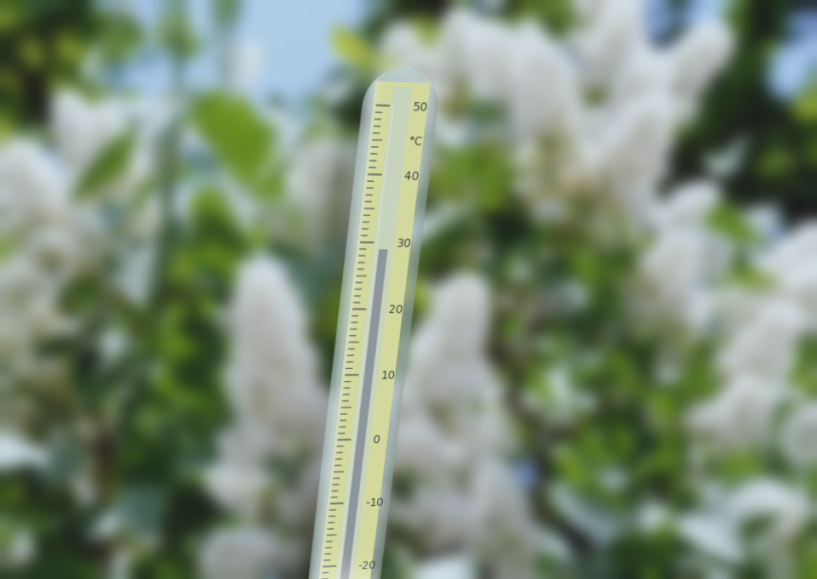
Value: 29 °C
